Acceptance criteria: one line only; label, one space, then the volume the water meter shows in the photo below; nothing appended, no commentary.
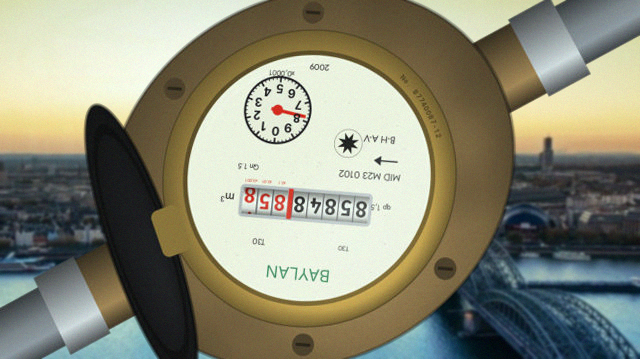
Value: 85848.8577 m³
